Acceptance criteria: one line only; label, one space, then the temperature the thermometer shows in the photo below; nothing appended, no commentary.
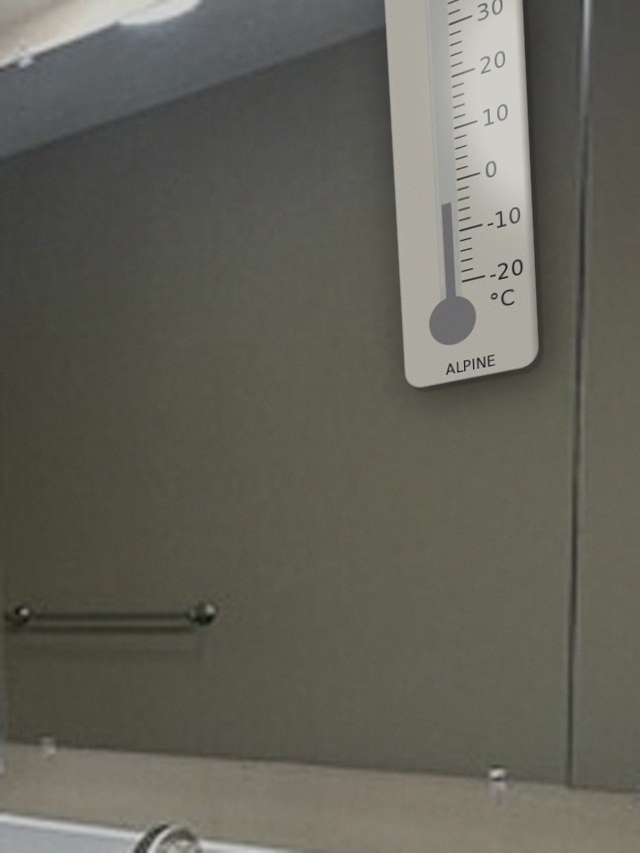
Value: -4 °C
